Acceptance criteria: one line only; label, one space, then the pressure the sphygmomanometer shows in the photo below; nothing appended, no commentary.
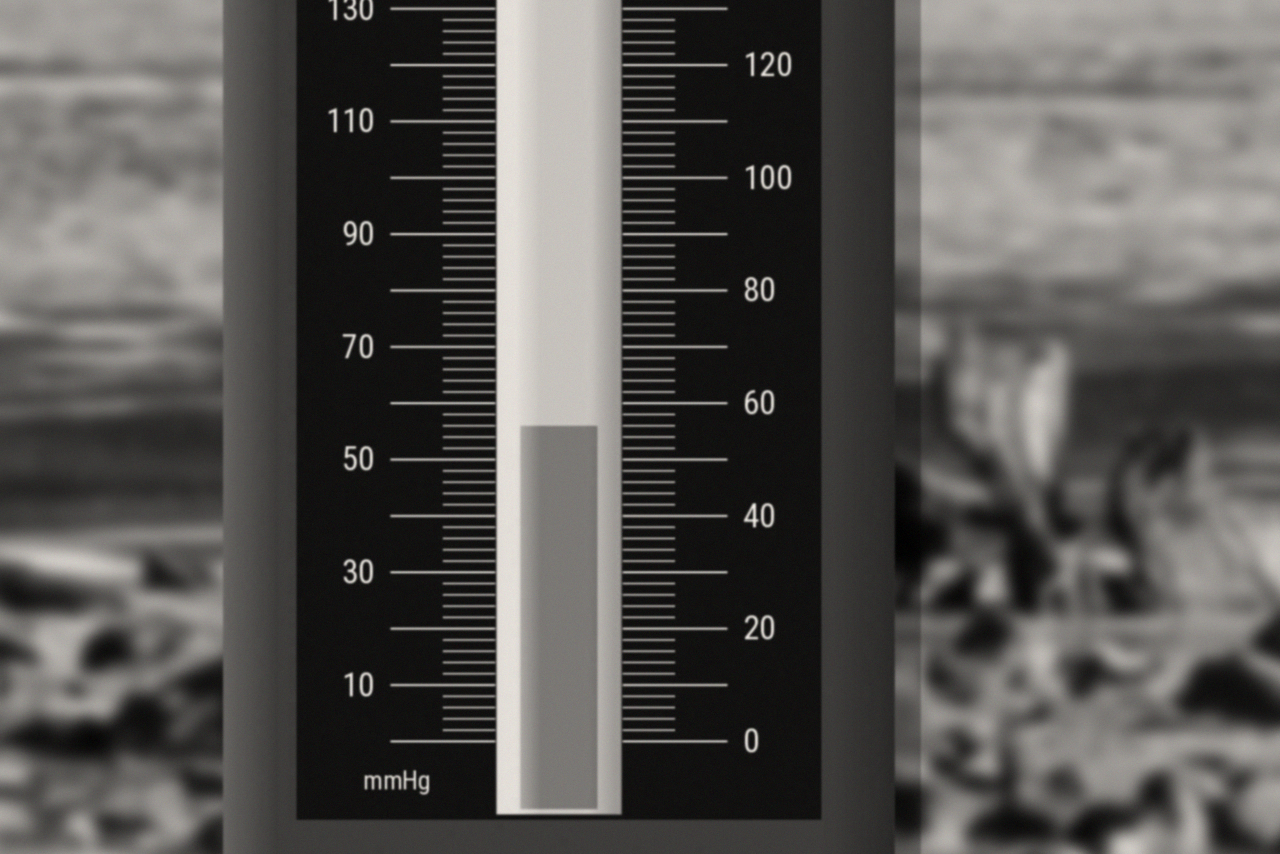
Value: 56 mmHg
